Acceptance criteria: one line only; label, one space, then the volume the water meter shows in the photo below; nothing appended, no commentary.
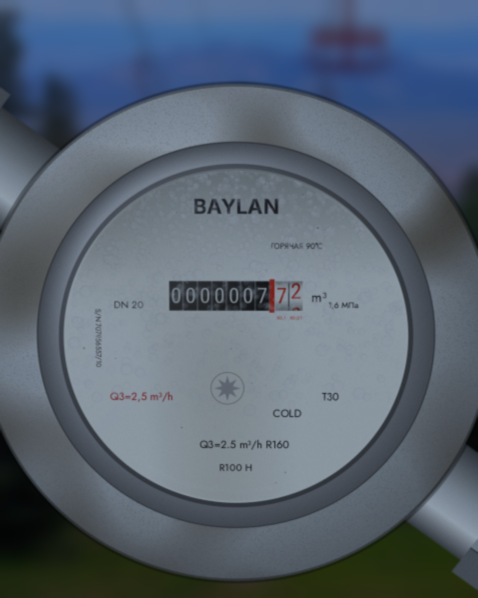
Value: 7.72 m³
